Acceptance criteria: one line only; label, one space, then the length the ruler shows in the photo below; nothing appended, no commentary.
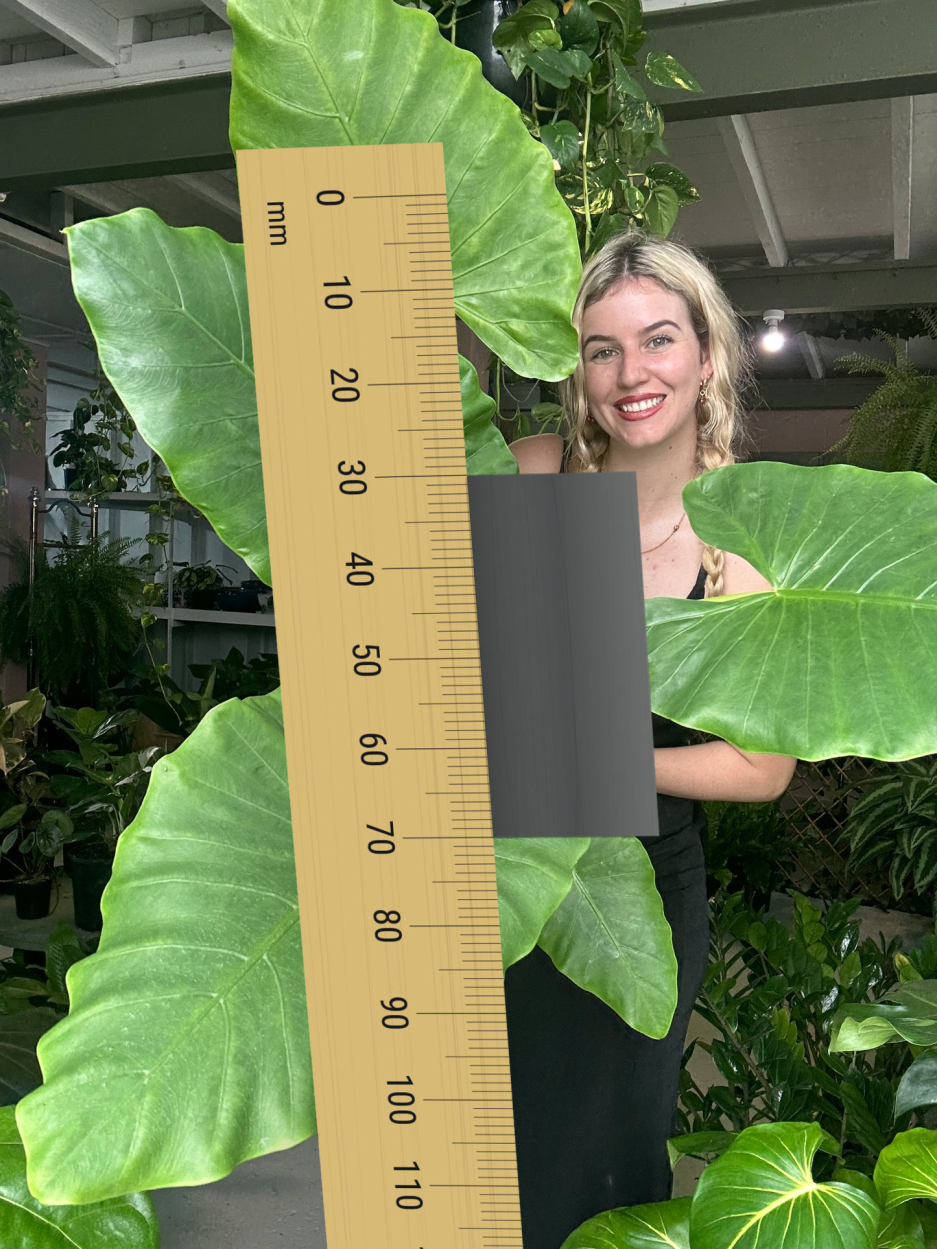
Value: 40 mm
